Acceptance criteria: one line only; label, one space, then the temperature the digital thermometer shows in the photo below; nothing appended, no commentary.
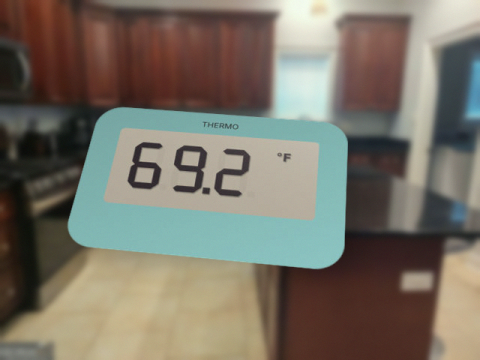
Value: 69.2 °F
